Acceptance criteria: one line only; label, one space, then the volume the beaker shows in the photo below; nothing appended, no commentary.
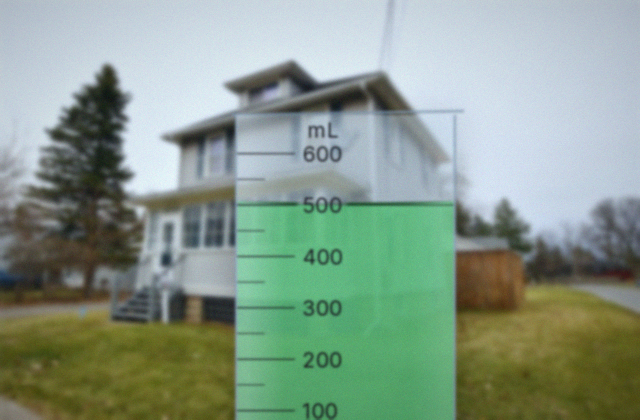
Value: 500 mL
